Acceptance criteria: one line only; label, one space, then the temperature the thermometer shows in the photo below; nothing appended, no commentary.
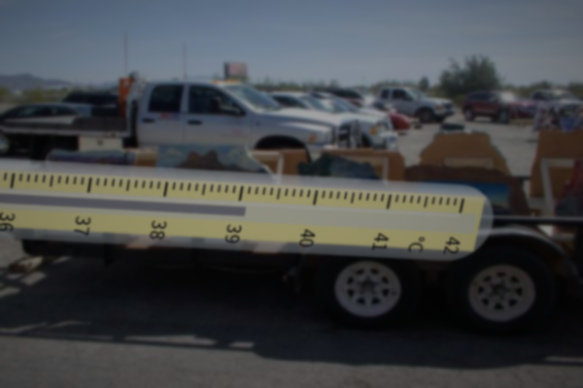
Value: 39.1 °C
